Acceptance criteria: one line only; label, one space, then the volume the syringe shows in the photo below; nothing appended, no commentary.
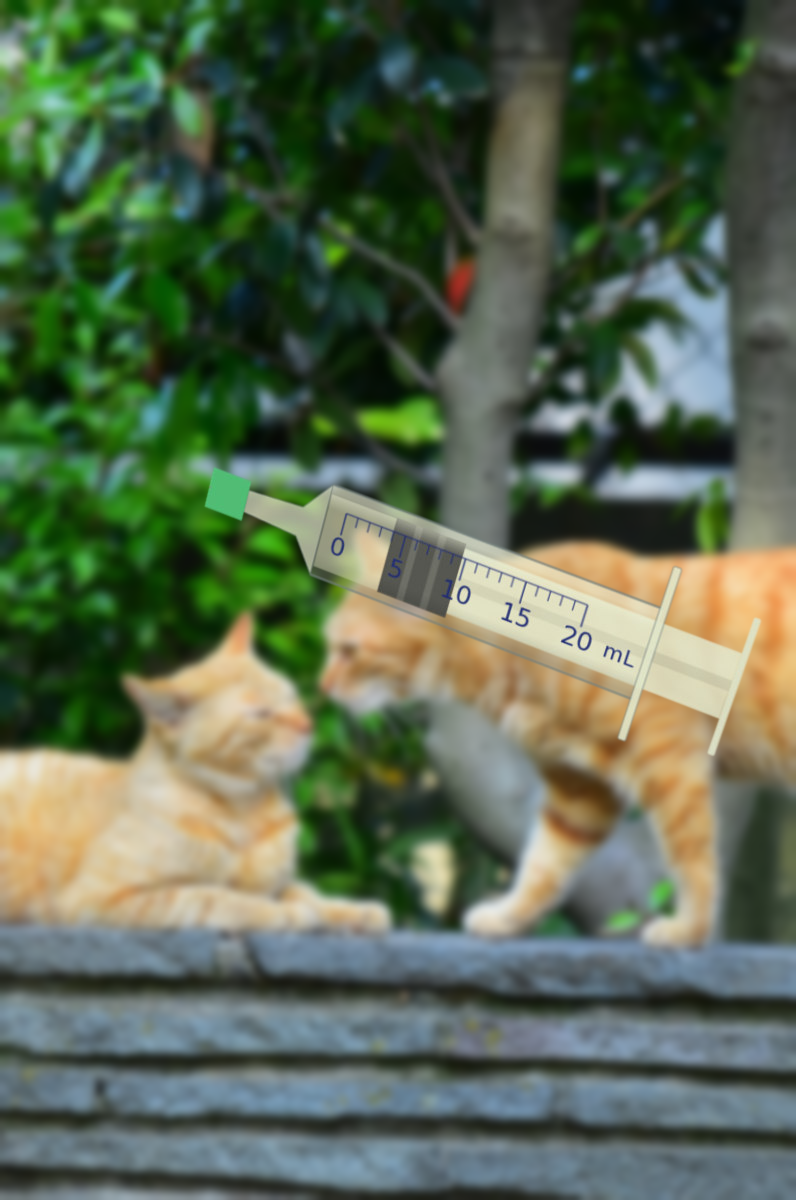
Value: 4 mL
